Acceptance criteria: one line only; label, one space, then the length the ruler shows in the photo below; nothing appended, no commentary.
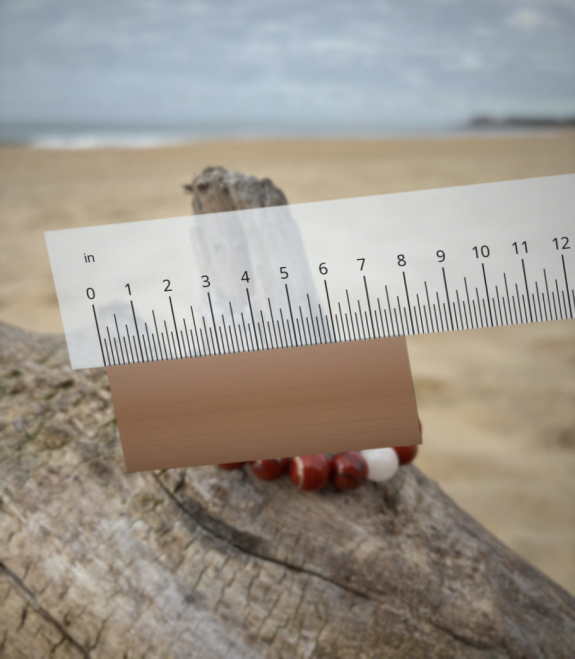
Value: 7.75 in
